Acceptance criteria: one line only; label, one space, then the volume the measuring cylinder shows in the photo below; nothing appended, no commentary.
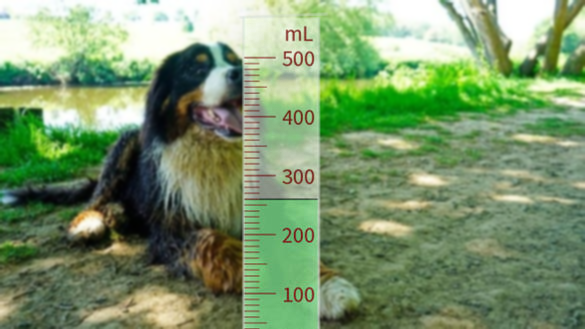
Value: 260 mL
